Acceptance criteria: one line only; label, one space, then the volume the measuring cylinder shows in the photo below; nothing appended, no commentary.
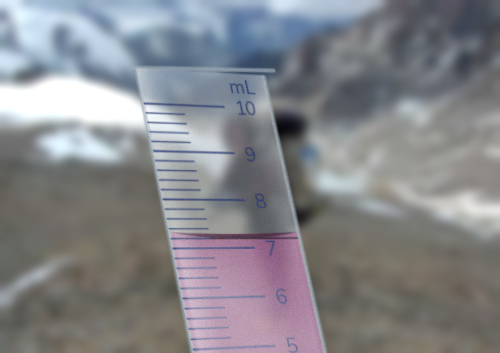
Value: 7.2 mL
